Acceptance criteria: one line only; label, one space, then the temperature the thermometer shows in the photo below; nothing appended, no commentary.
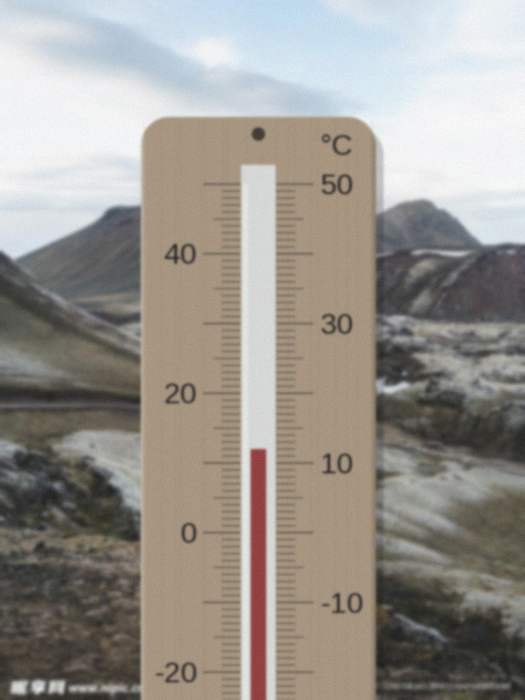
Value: 12 °C
